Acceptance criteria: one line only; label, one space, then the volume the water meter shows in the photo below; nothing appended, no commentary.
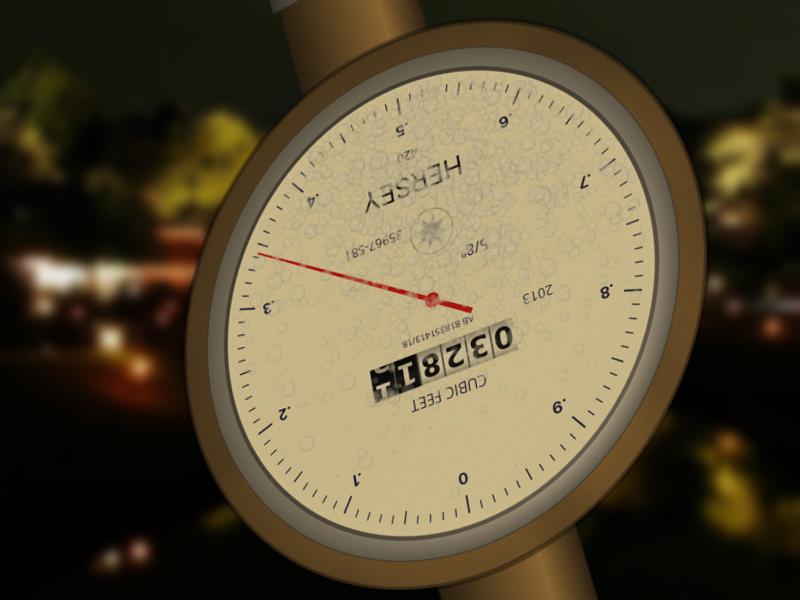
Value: 32811.34 ft³
